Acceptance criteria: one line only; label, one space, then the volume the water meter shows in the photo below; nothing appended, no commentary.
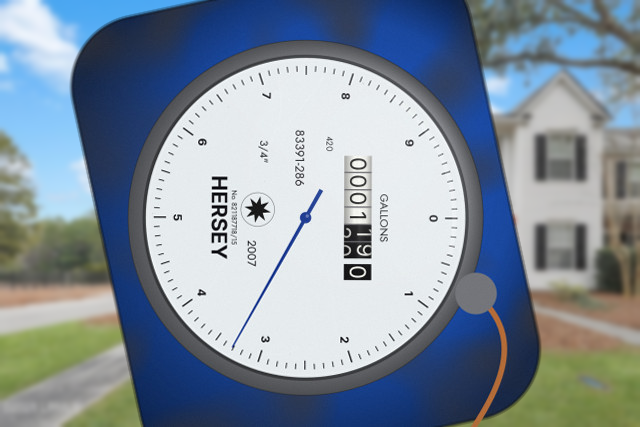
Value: 1193.3 gal
